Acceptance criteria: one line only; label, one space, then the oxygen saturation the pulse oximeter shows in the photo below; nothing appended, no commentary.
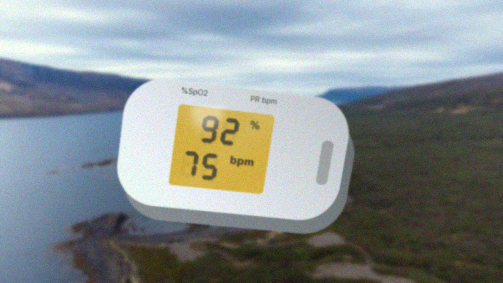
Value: 92 %
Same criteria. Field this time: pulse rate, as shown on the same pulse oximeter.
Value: 75 bpm
